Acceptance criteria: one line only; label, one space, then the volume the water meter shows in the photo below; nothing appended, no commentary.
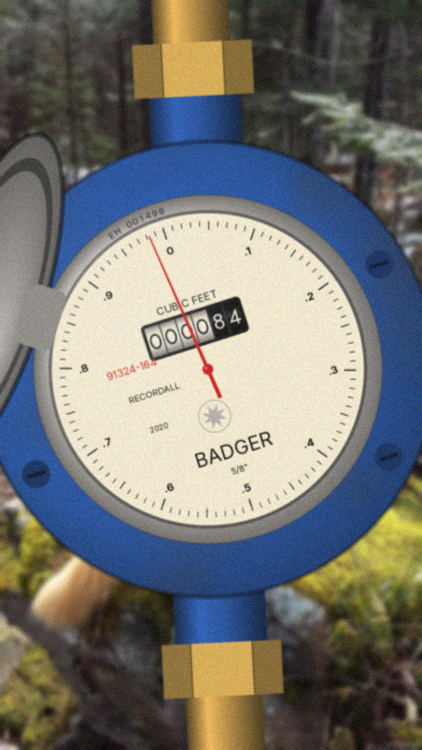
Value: 83.98 ft³
